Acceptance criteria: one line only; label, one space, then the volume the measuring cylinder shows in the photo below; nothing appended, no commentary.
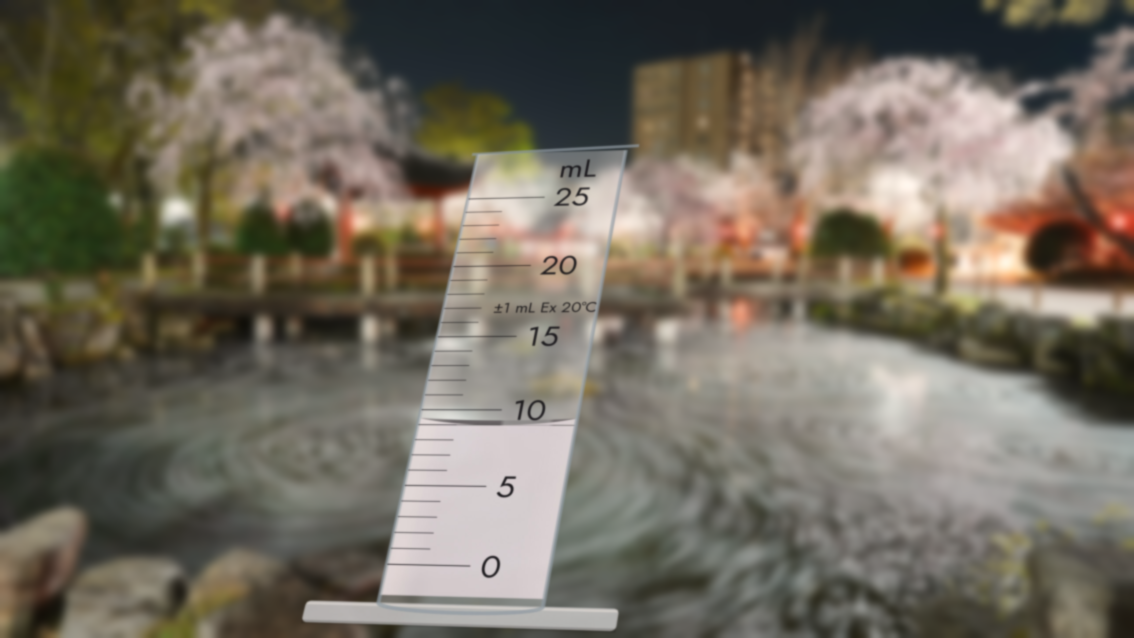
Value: 9 mL
